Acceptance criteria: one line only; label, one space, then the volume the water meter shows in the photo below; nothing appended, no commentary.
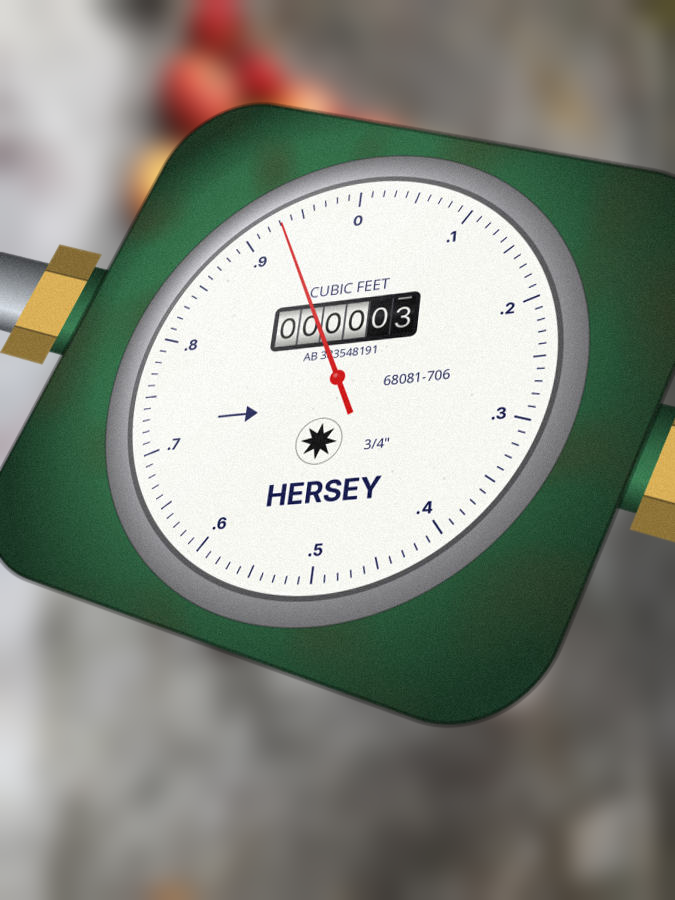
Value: 2.93 ft³
